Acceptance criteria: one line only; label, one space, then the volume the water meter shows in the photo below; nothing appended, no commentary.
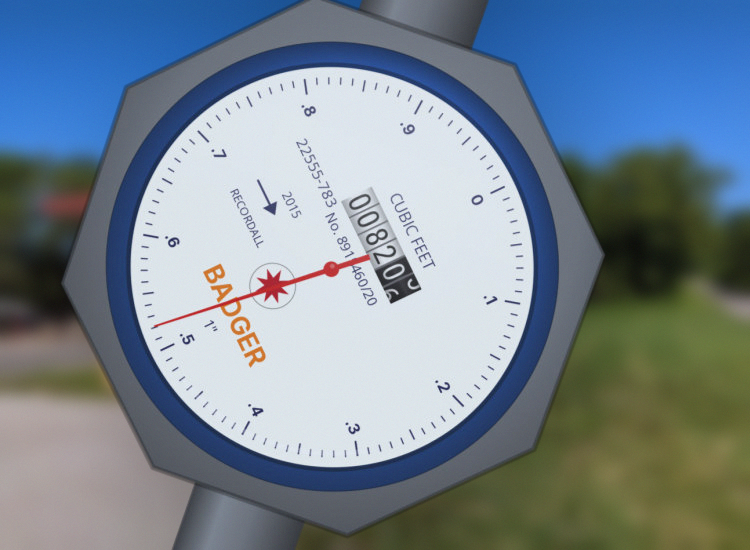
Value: 8205.52 ft³
